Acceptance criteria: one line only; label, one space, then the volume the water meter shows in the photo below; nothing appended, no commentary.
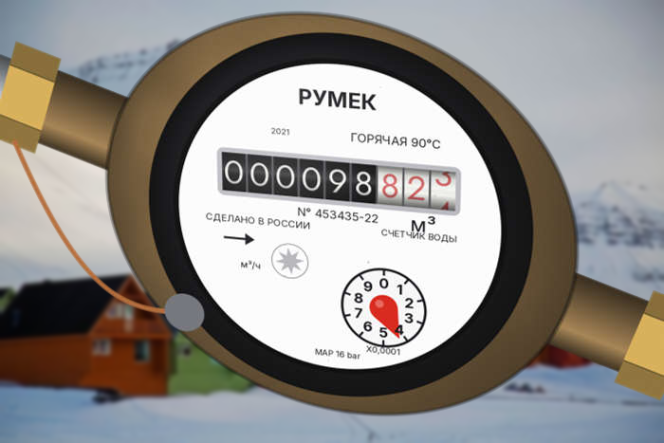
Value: 98.8234 m³
